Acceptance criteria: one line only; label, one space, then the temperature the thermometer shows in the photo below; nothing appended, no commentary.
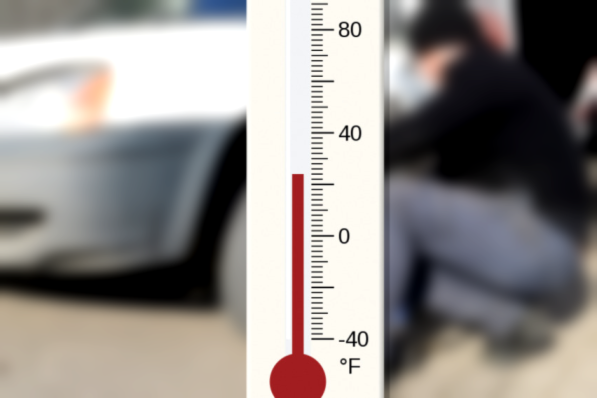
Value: 24 °F
